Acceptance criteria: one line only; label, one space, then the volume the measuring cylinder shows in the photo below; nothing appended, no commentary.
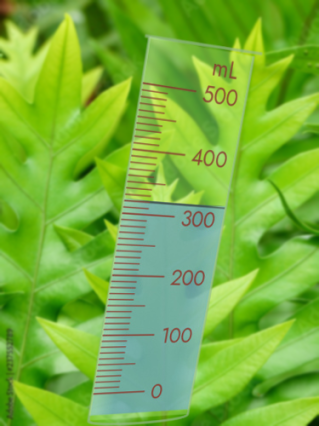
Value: 320 mL
